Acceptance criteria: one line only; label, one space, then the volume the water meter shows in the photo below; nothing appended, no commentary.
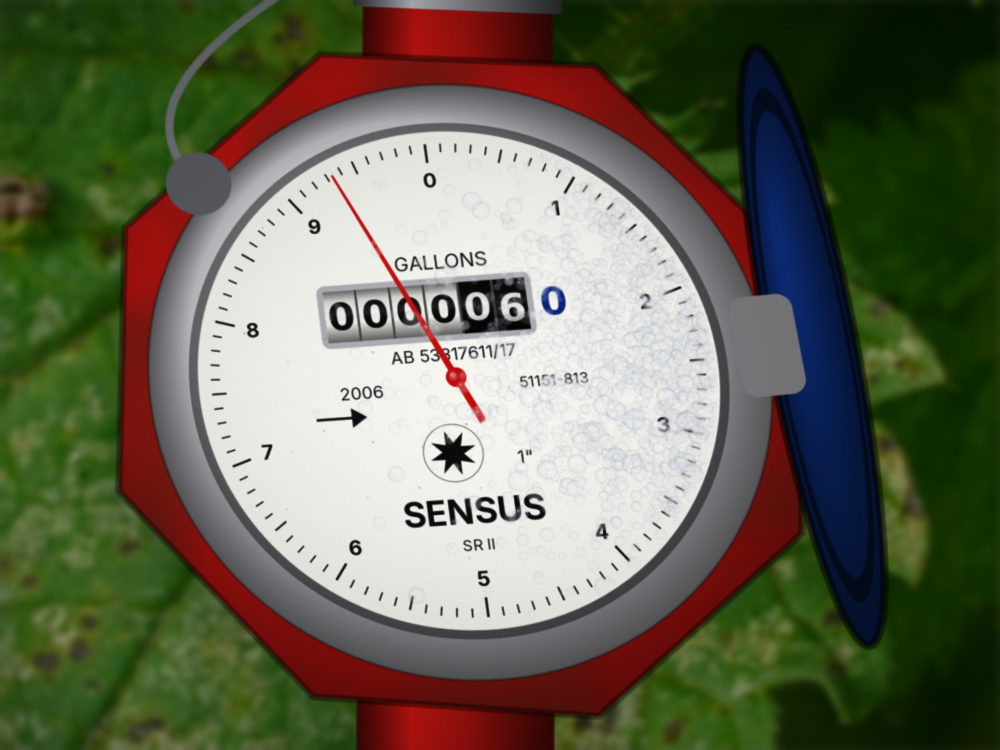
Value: 59.3 gal
